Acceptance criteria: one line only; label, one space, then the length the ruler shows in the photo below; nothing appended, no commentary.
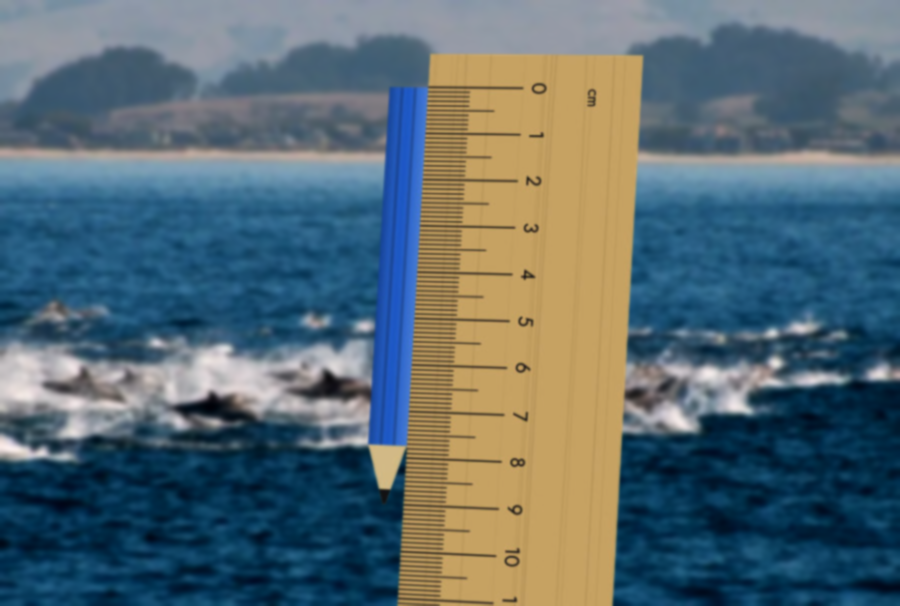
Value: 9 cm
